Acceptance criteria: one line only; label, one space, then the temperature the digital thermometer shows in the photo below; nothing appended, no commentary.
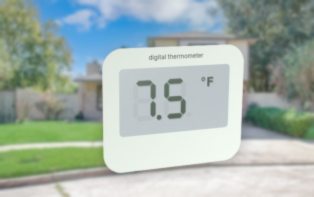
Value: 7.5 °F
